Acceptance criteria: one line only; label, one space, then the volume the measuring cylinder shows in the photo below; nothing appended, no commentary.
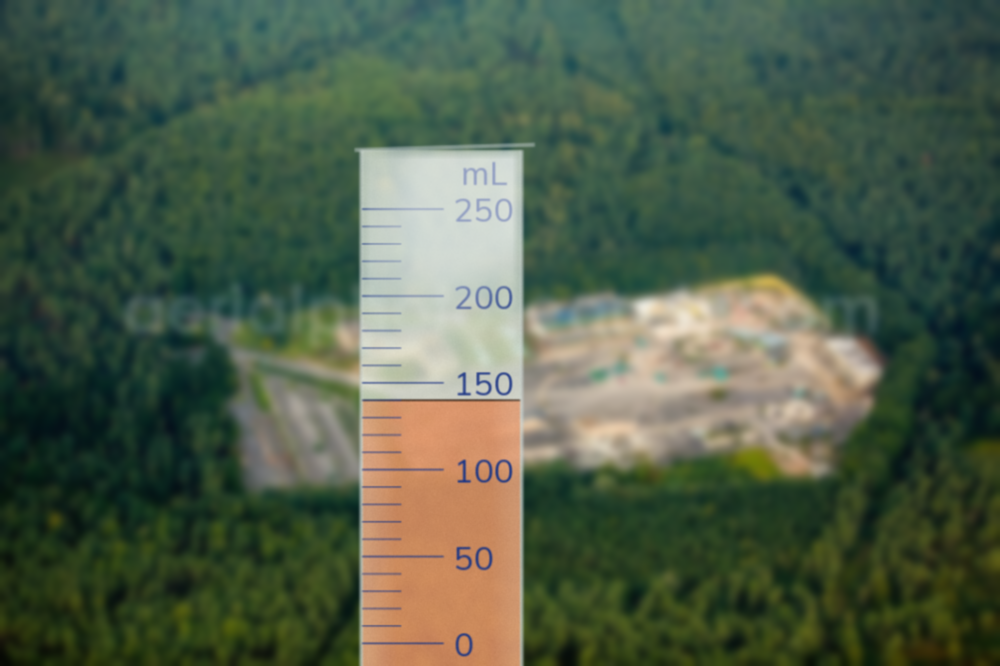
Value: 140 mL
